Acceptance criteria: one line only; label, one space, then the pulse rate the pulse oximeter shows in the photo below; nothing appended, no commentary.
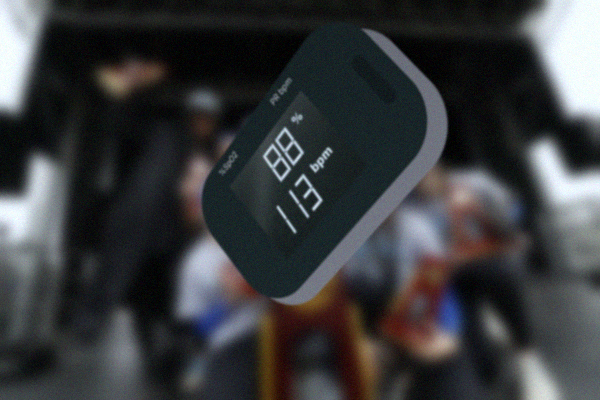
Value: 113 bpm
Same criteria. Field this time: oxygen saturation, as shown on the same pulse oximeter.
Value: 88 %
